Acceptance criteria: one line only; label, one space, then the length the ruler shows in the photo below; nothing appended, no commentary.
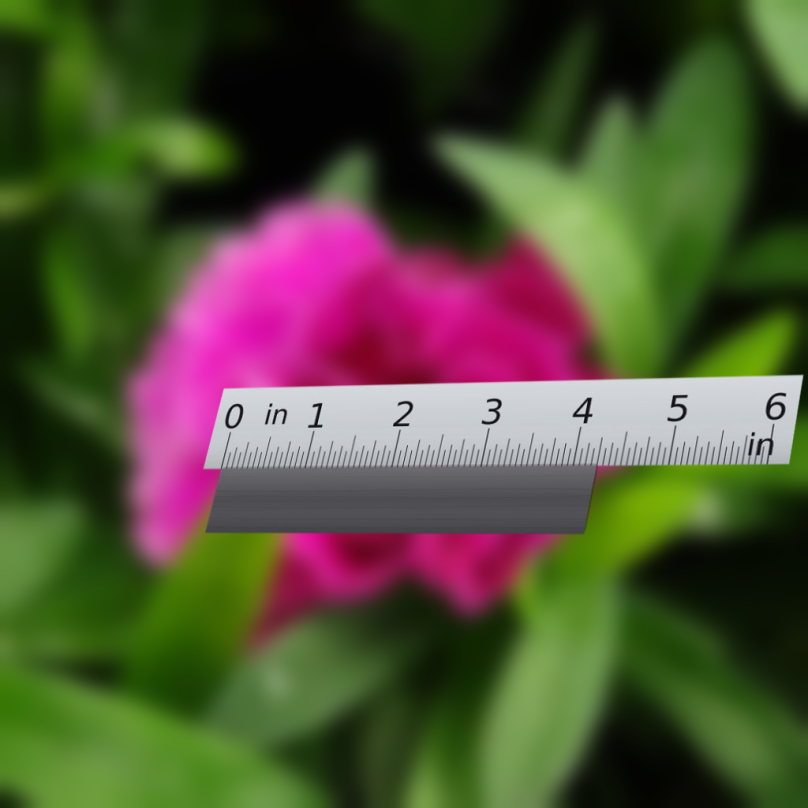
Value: 4.25 in
